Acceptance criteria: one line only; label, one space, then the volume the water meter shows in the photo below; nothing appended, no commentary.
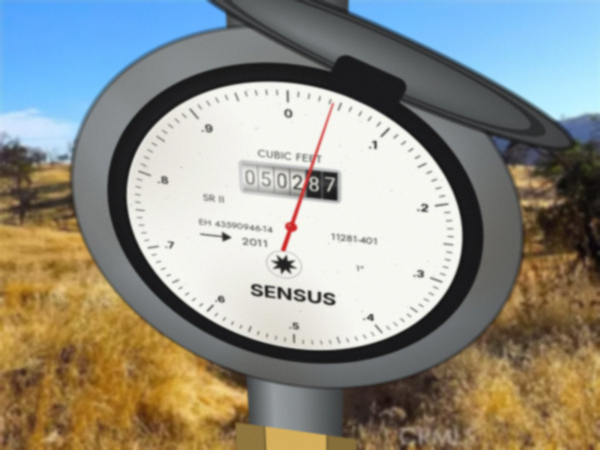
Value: 50287.04 ft³
